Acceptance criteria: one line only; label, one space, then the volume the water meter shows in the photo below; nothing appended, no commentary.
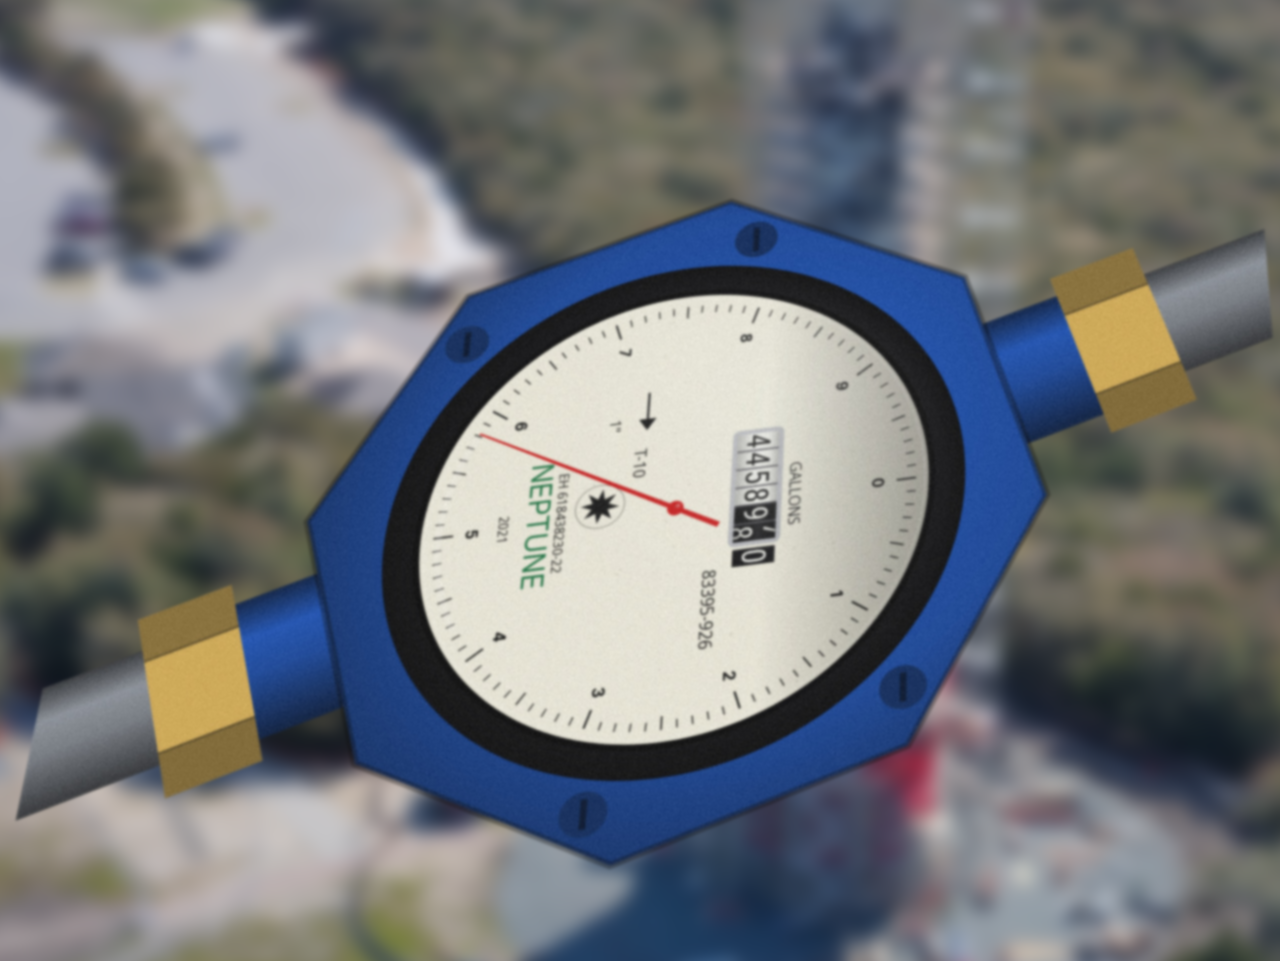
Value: 4458975.8 gal
